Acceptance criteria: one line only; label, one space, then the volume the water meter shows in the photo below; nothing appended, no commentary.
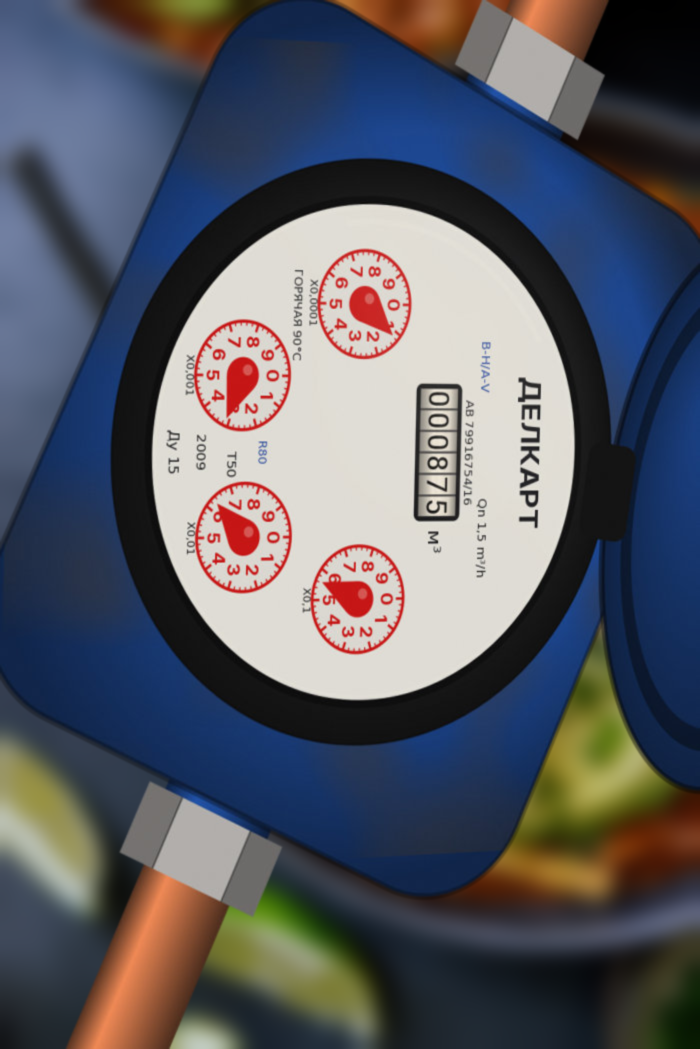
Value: 875.5631 m³
